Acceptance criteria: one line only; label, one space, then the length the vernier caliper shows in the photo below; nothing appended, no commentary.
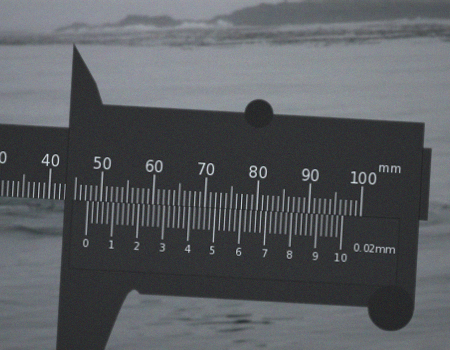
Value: 47.5 mm
